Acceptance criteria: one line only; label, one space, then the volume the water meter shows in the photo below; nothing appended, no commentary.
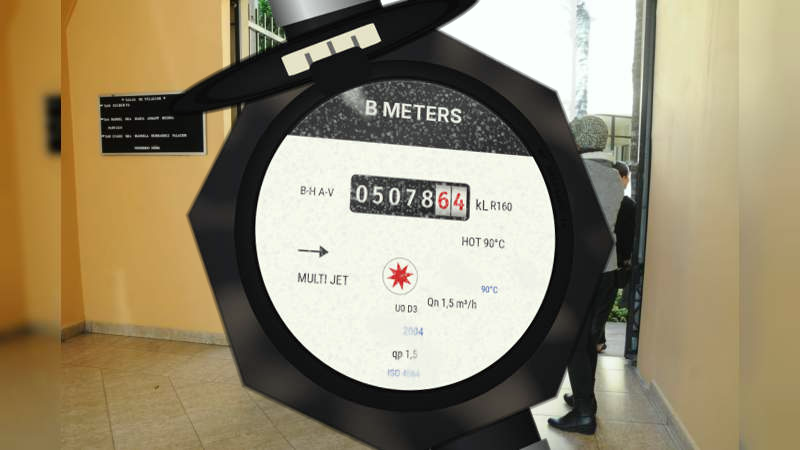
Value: 5078.64 kL
